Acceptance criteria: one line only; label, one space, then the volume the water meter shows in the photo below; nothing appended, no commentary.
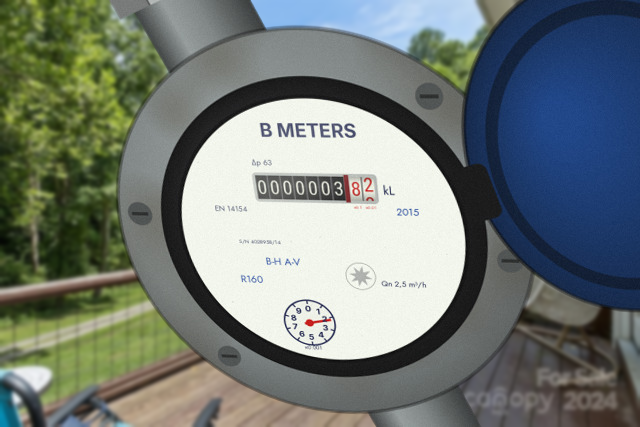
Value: 3.822 kL
